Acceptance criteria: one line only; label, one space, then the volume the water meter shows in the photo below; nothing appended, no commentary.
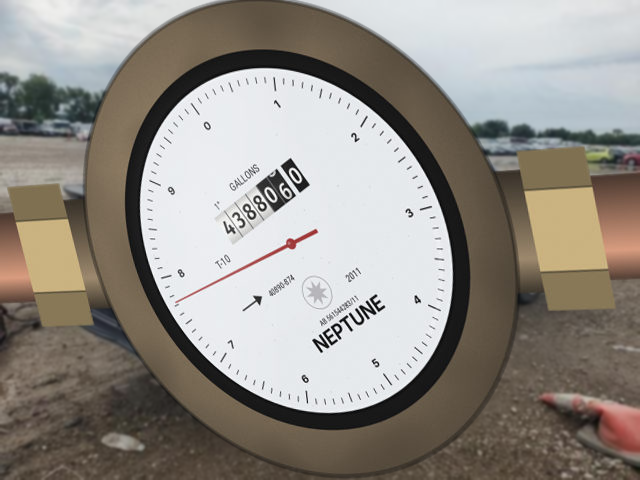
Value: 4388057.7 gal
